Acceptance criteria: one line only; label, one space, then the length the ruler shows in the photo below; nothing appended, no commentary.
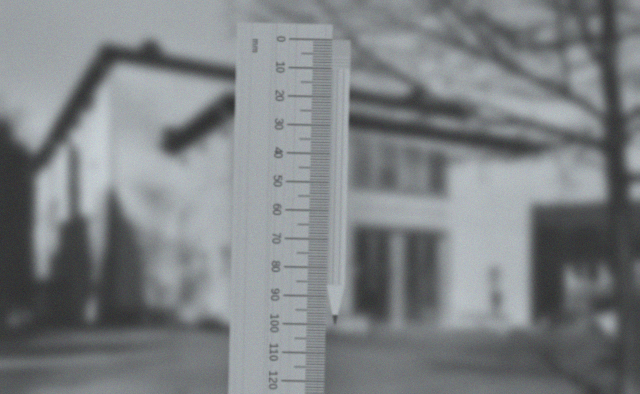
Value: 100 mm
